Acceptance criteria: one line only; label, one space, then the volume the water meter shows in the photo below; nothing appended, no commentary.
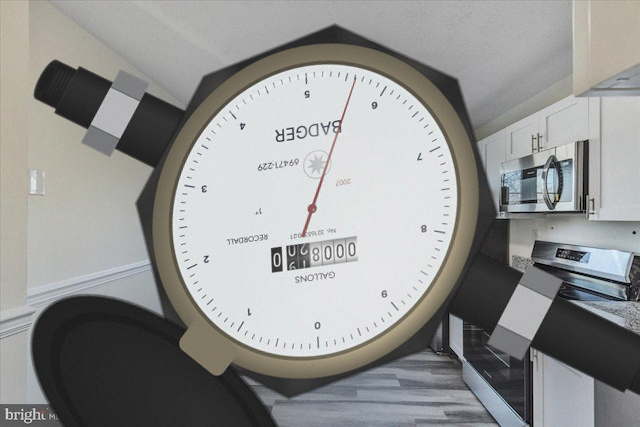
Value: 8195.6 gal
